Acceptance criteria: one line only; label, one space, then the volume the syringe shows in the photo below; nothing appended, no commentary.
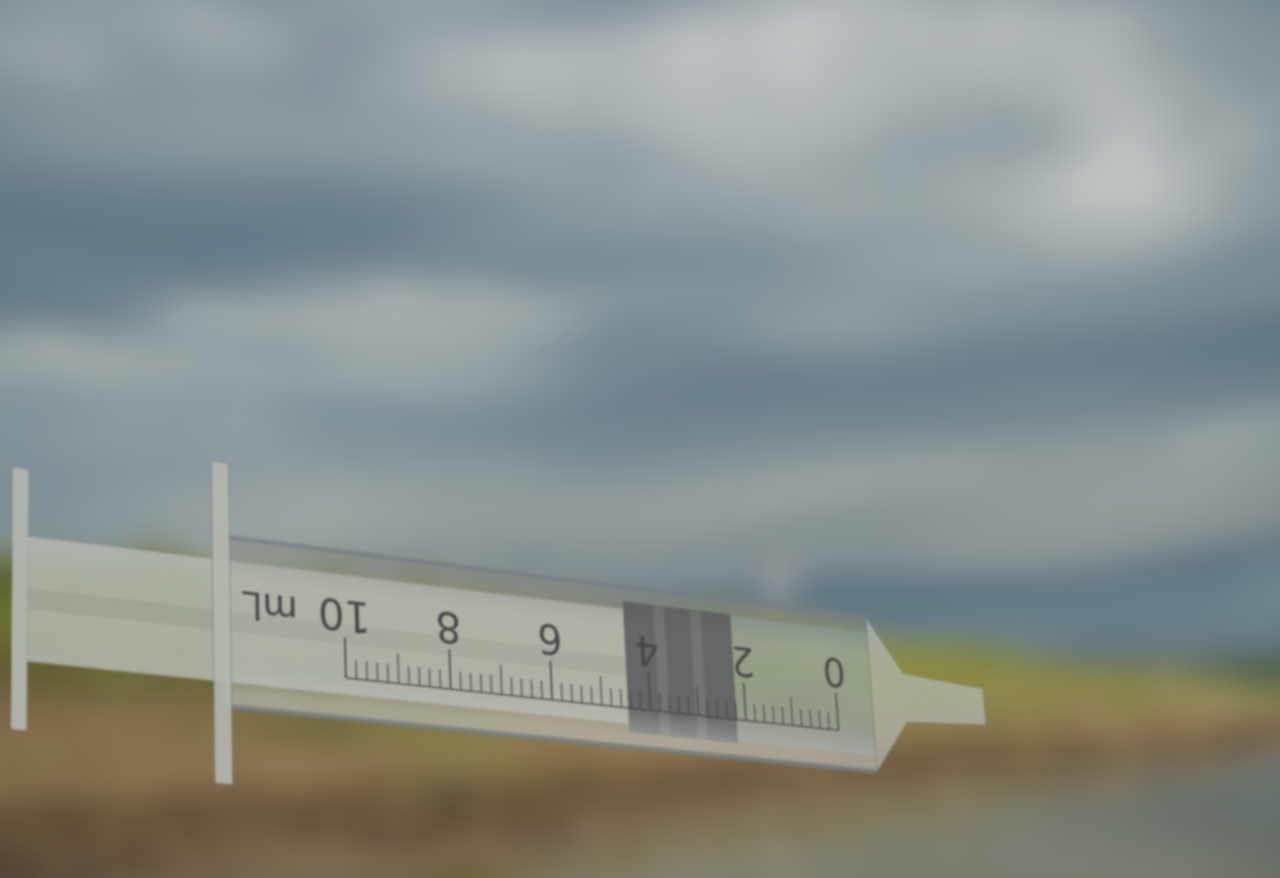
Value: 2.2 mL
